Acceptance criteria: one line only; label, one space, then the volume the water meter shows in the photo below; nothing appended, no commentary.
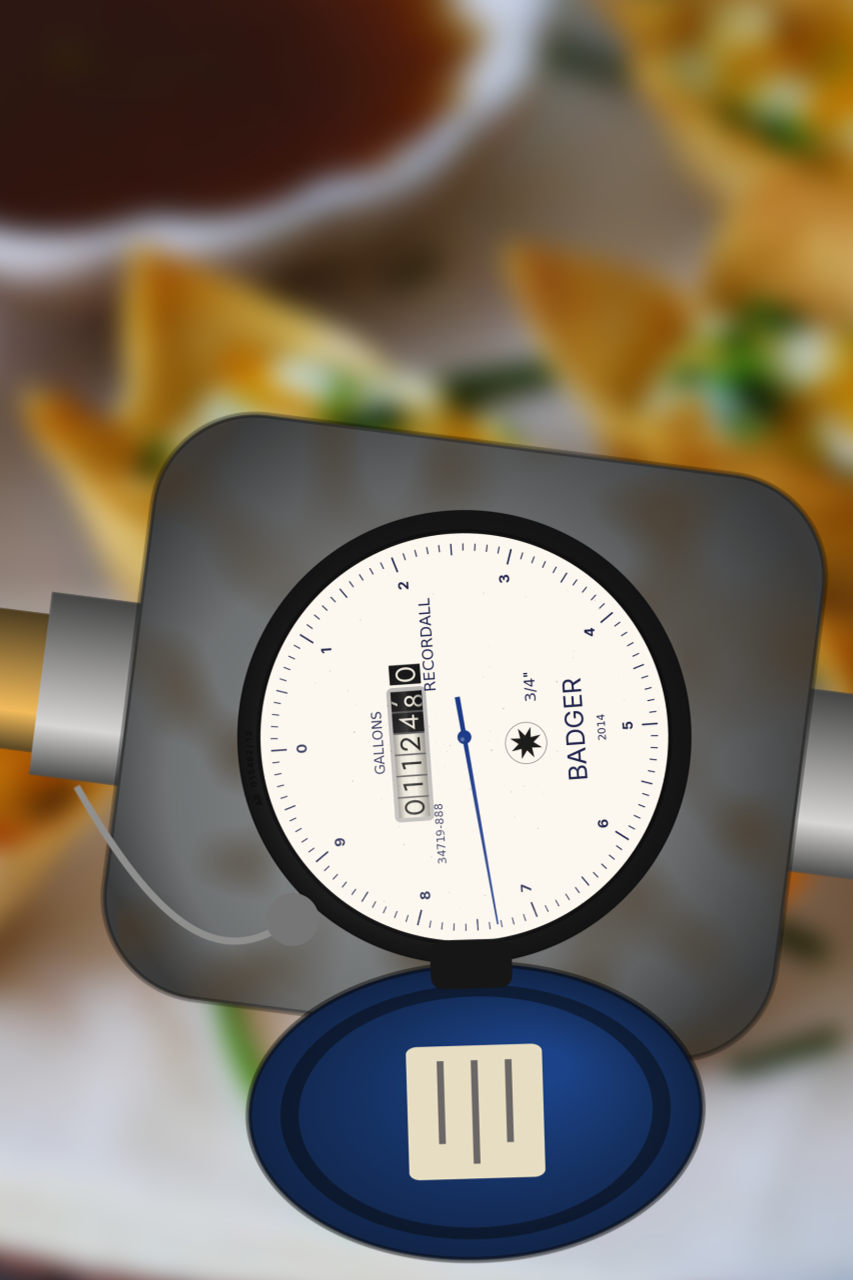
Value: 112477.3 gal
